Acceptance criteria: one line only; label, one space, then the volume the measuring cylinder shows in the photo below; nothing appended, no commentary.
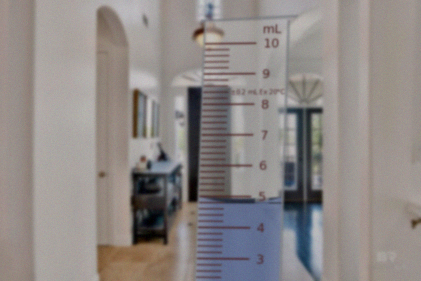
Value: 4.8 mL
